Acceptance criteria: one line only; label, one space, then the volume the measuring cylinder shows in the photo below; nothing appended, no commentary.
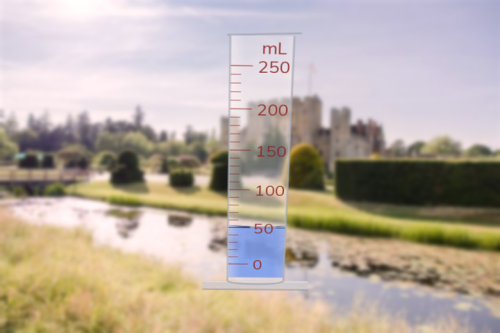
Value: 50 mL
